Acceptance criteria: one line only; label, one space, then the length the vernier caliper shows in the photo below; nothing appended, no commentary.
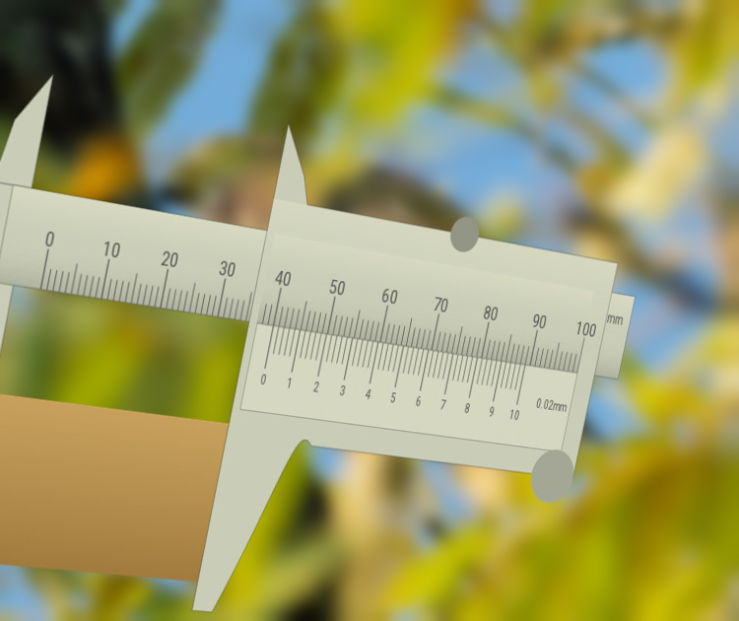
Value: 40.0 mm
